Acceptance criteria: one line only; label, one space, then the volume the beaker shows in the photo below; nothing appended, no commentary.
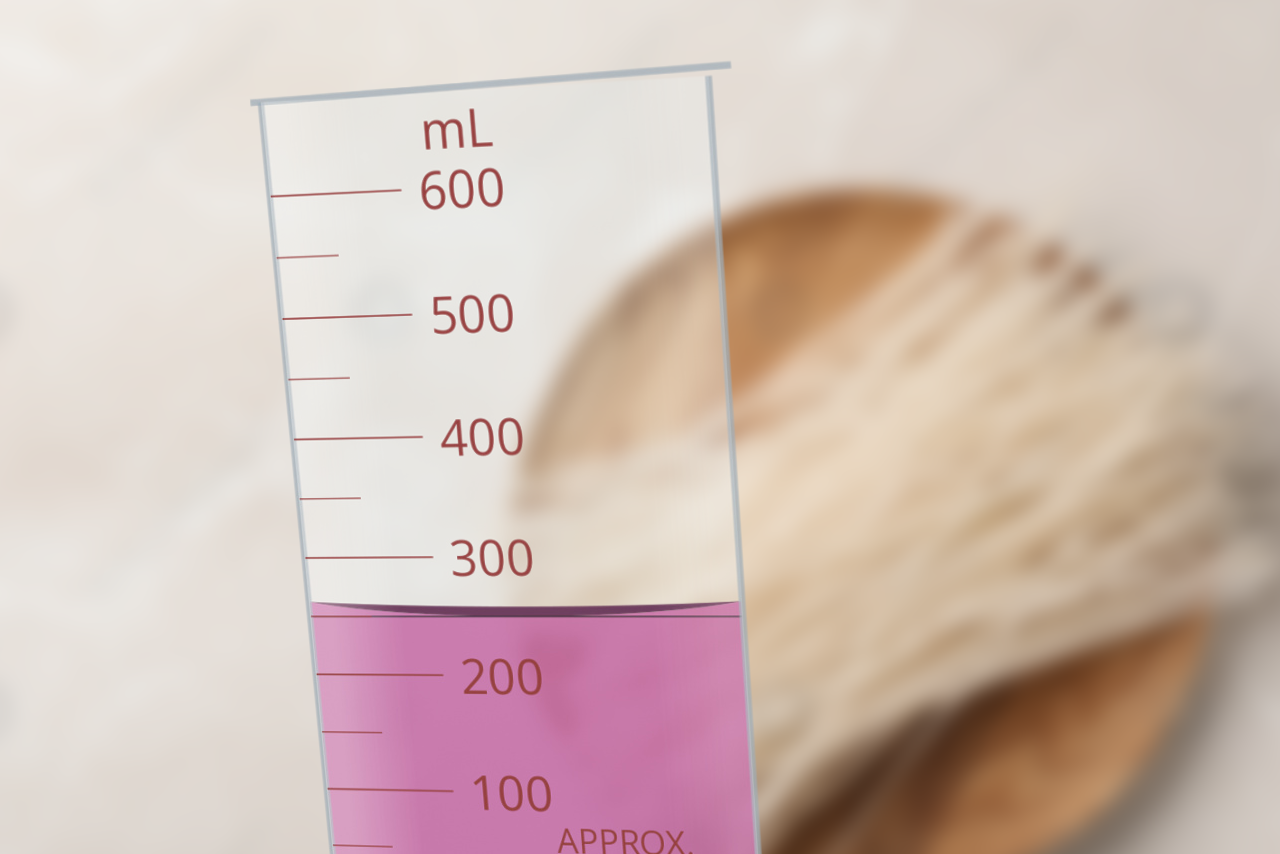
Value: 250 mL
